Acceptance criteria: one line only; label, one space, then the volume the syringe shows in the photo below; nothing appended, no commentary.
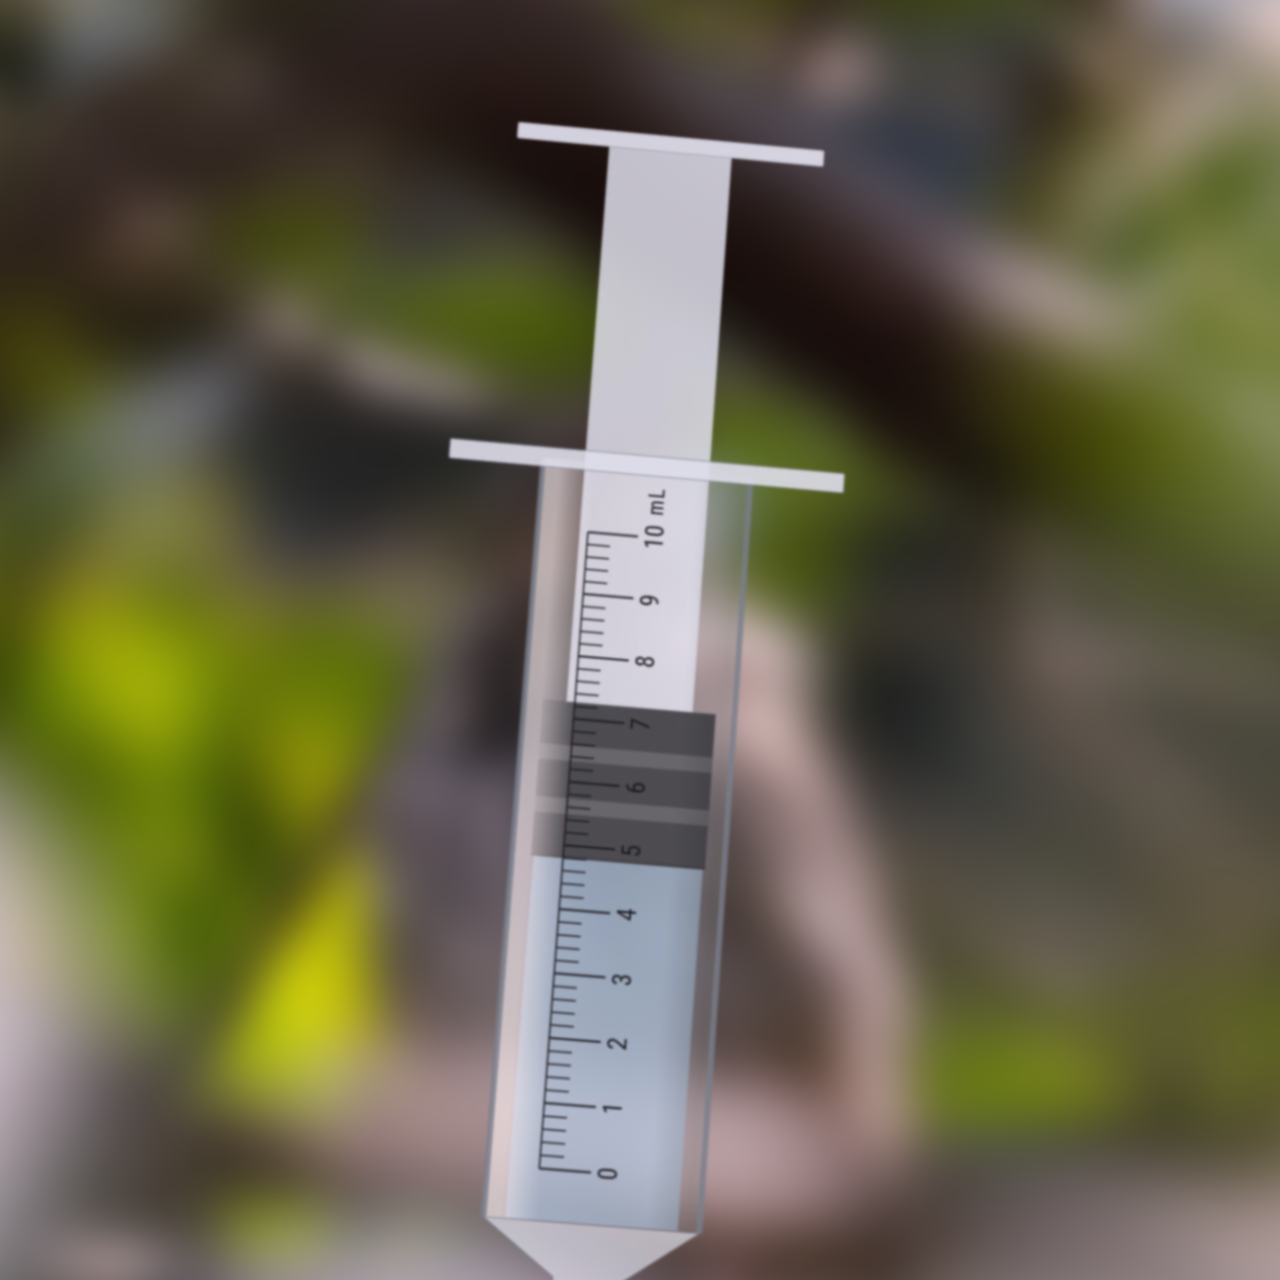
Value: 4.8 mL
